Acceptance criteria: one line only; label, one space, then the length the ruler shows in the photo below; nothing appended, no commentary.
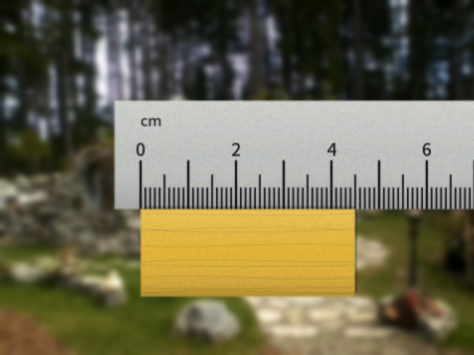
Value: 4.5 cm
